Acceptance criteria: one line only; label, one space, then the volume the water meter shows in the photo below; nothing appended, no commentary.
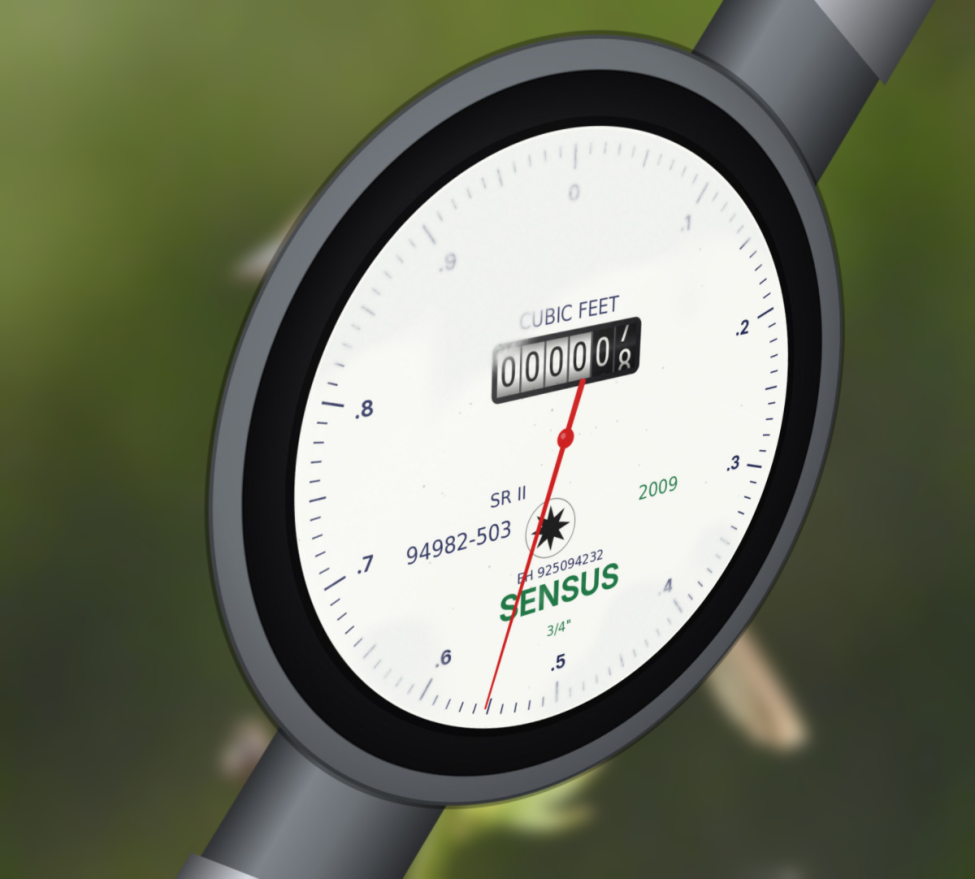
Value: 7.55 ft³
